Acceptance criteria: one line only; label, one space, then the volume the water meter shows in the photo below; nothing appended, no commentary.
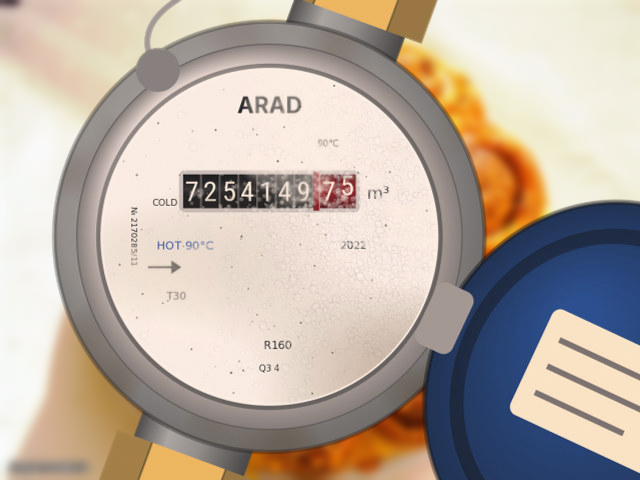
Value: 7254149.75 m³
